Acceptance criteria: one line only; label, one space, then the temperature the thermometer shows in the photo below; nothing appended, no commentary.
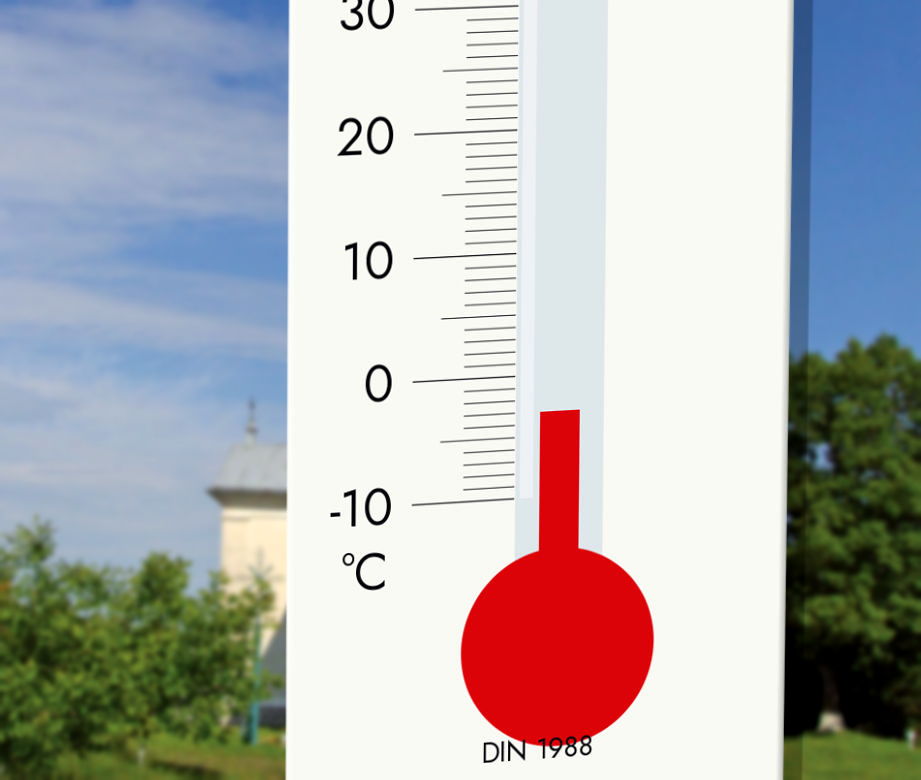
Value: -3 °C
